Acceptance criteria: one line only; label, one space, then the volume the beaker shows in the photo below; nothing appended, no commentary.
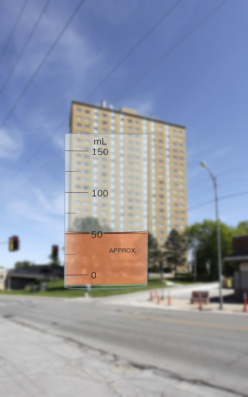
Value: 50 mL
